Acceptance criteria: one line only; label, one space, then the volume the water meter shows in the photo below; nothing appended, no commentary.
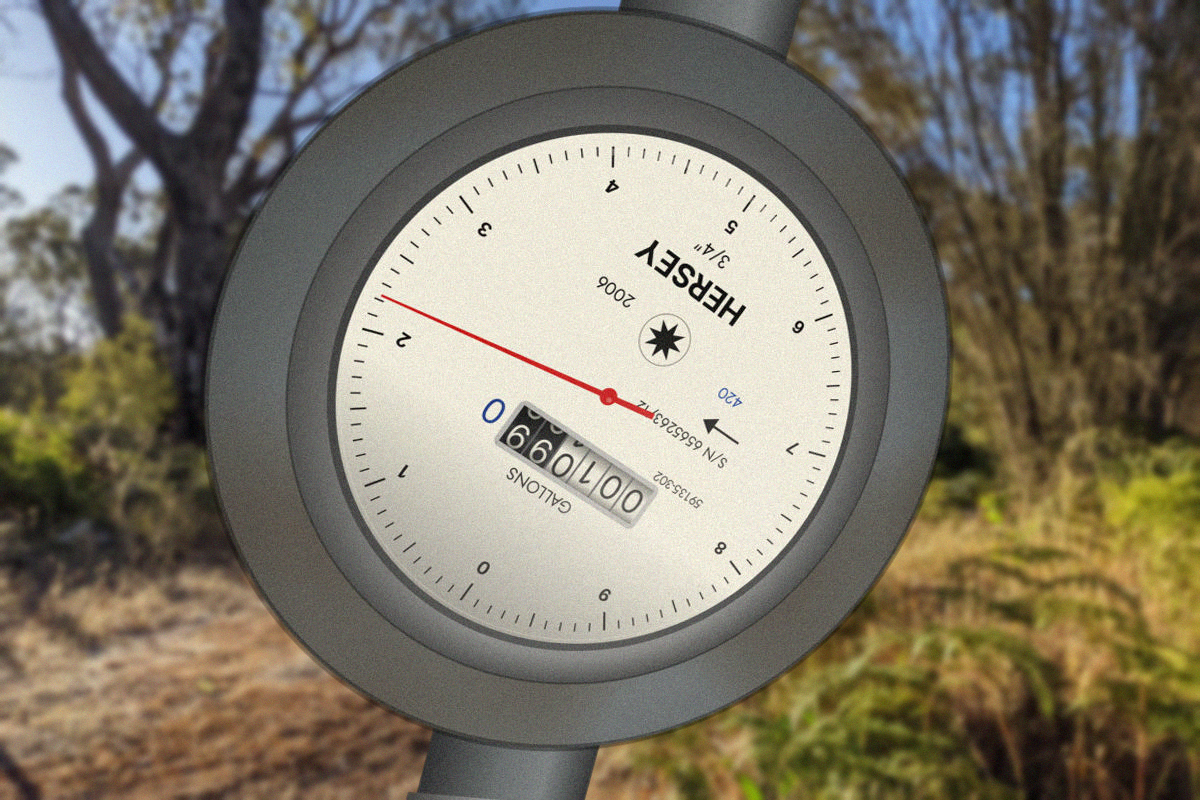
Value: 10992.2 gal
